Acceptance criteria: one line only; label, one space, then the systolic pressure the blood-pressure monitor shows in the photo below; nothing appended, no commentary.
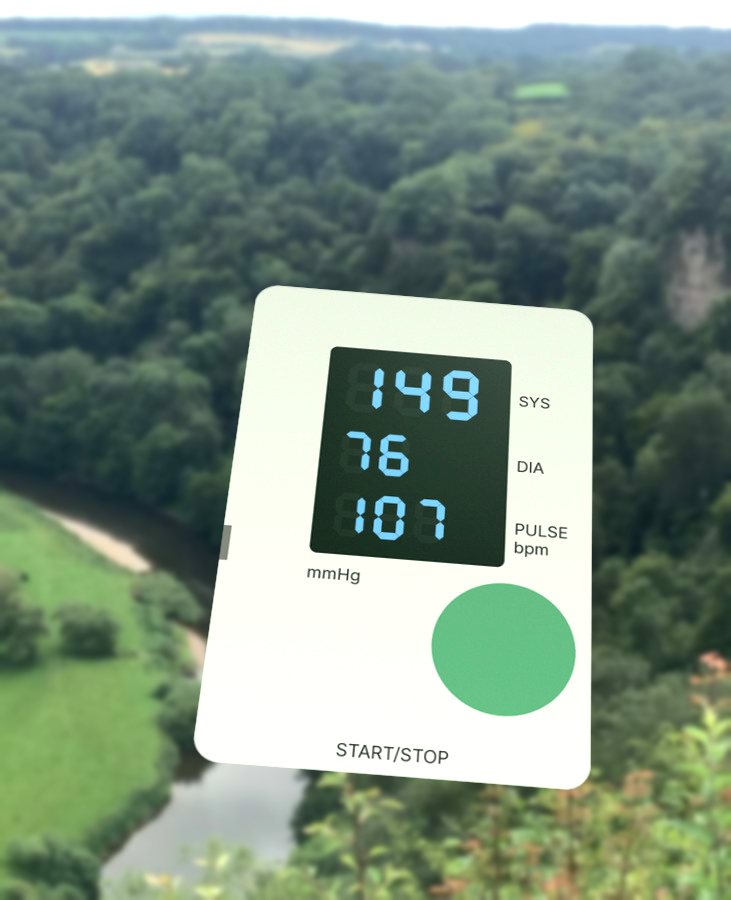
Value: 149 mmHg
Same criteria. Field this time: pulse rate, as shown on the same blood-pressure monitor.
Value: 107 bpm
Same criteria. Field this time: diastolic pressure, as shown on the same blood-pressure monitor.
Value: 76 mmHg
